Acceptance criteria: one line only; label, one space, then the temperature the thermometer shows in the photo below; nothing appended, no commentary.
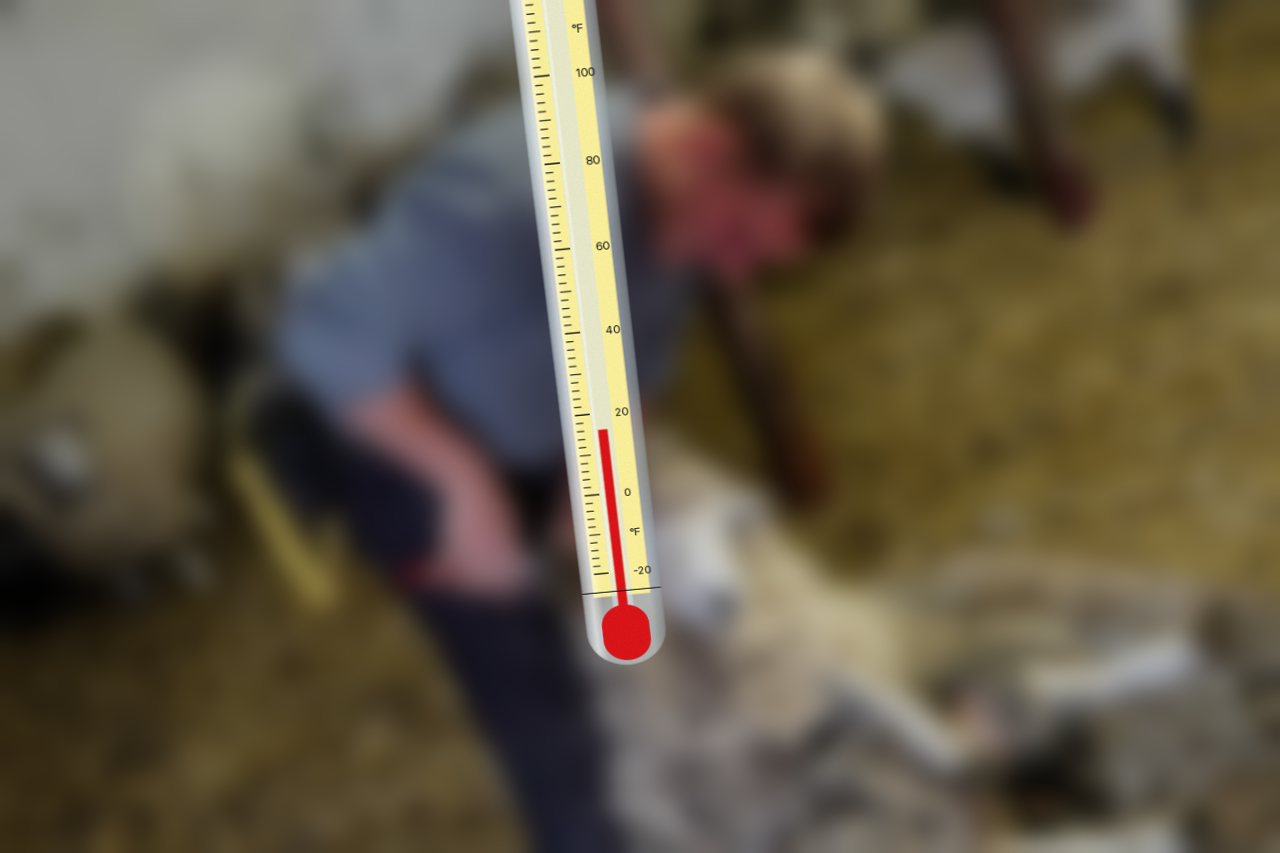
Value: 16 °F
